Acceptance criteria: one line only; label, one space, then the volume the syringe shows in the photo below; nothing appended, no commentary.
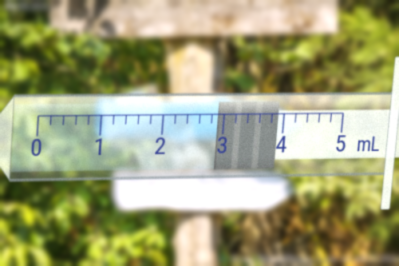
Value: 2.9 mL
